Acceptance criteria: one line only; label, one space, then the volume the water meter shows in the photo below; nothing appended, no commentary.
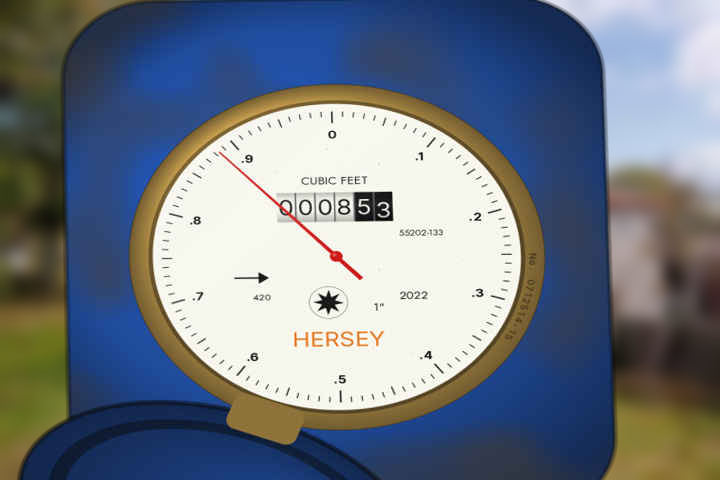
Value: 852.88 ft³
